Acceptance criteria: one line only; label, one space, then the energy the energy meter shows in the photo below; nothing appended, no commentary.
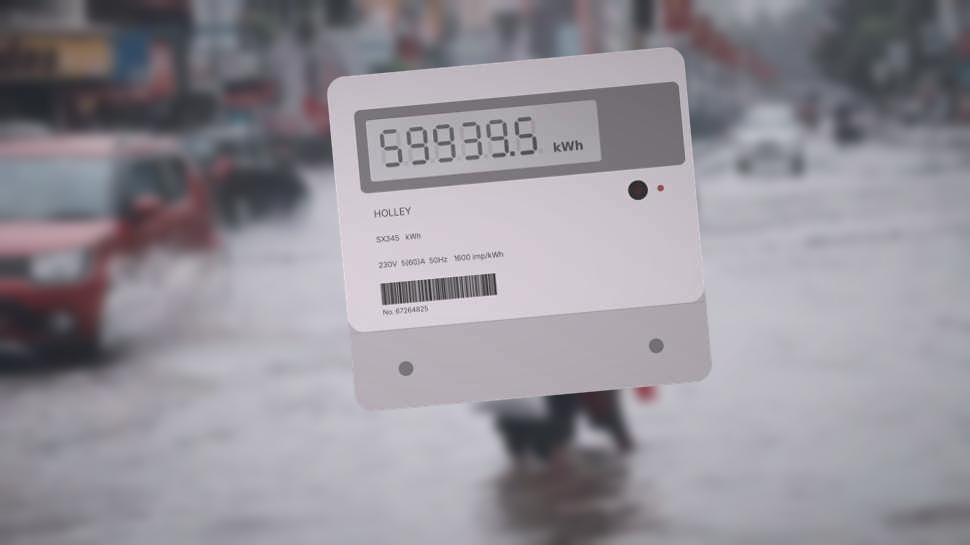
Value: 59939.5 kWh
